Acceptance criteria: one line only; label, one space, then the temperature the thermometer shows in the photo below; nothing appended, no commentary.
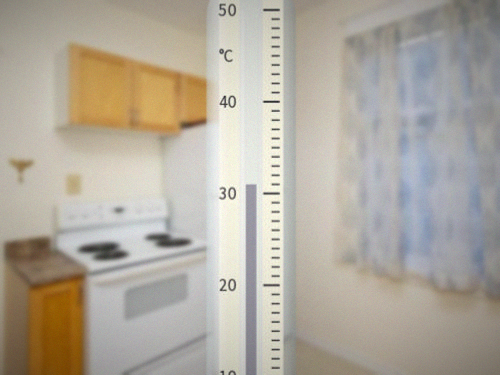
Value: 31 °C
